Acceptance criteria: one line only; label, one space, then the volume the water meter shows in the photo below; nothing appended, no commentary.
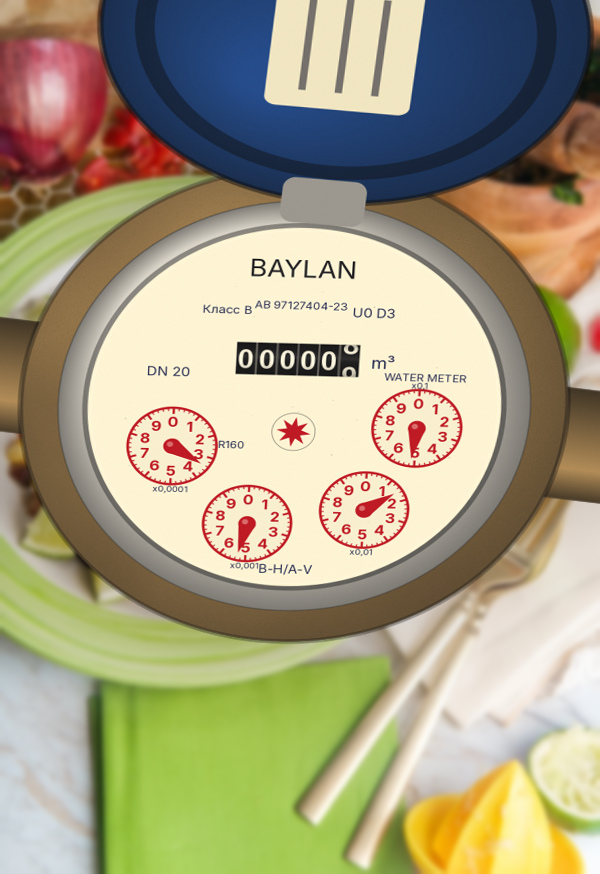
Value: 8.5153 m³
